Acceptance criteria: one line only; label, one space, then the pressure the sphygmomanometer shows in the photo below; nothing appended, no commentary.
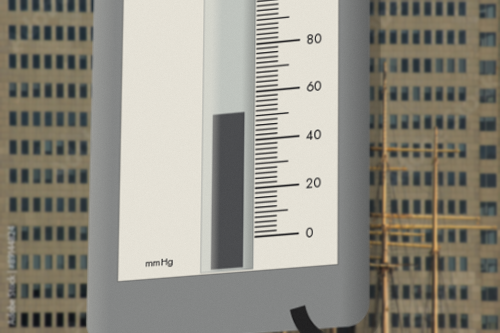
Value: 52 mmHg
